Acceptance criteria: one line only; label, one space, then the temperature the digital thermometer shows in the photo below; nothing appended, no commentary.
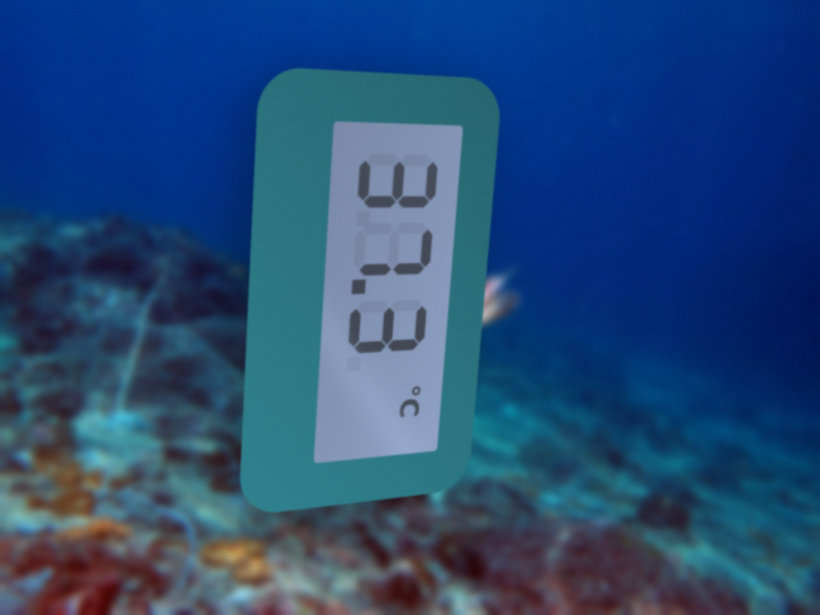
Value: 37.3 °C
